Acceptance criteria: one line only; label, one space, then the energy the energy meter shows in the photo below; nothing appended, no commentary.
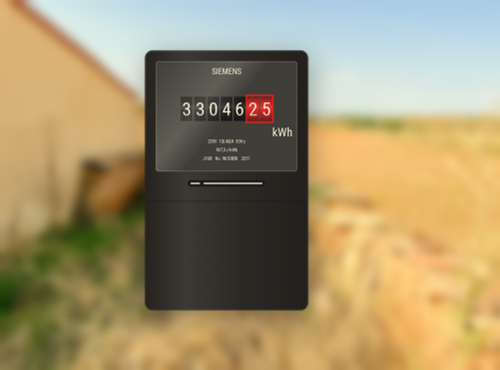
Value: 33046.25 kWh
